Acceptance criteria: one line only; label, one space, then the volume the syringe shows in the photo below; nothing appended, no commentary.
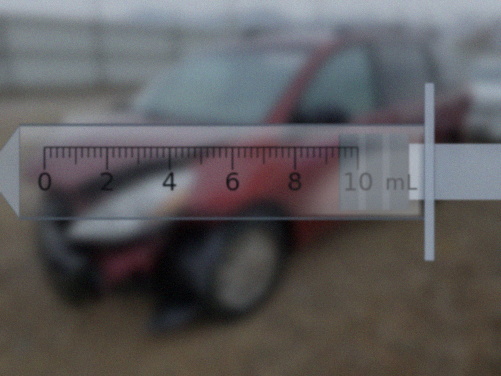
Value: 9.4 mL
